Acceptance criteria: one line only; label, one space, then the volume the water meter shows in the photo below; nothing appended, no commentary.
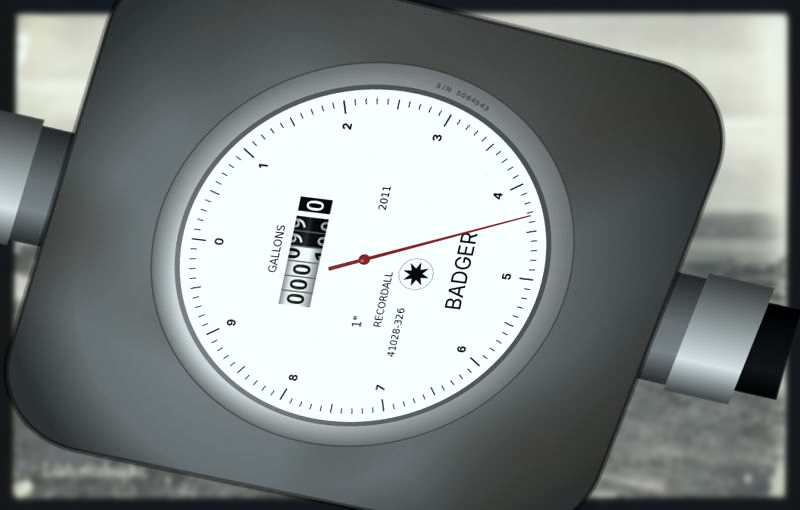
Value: 994.3 gal
